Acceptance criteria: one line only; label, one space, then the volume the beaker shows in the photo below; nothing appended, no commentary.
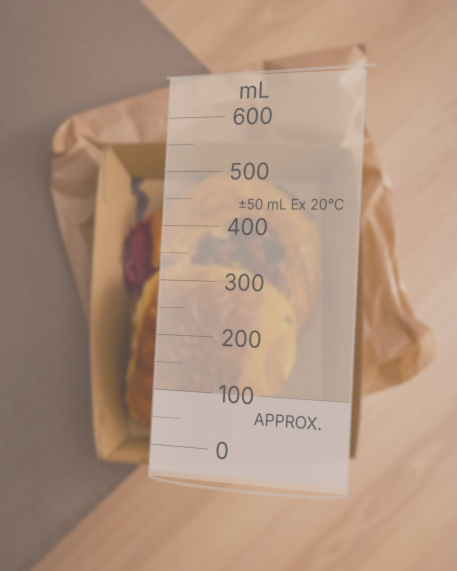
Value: 100 mL
